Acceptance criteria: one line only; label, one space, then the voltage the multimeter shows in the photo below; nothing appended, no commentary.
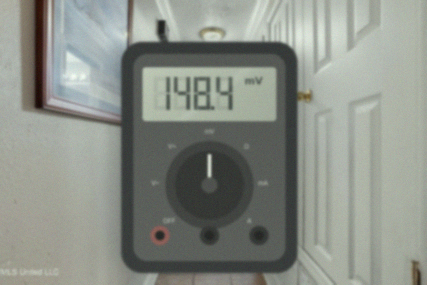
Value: 148.4 mV
